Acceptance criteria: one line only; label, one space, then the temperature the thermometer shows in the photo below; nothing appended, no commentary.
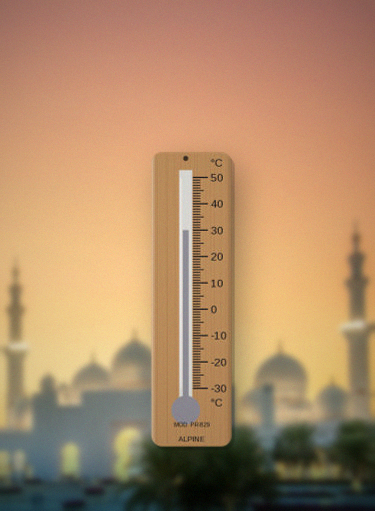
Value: 30 °C
